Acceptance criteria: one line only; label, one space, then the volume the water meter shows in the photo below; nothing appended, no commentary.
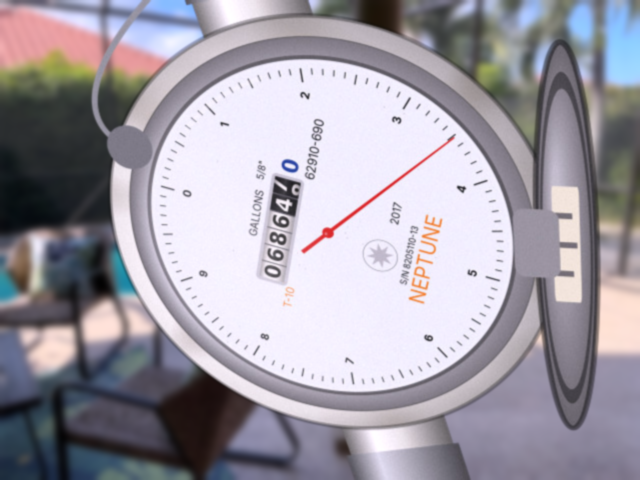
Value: 686473.5 gal
